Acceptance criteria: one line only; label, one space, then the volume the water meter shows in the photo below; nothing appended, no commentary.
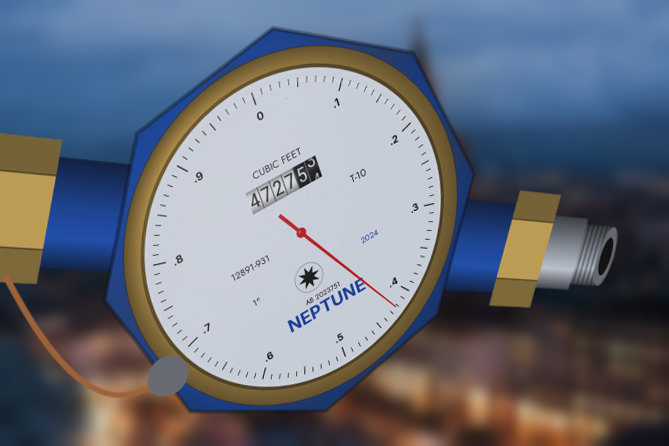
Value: 472753.42 ft³
